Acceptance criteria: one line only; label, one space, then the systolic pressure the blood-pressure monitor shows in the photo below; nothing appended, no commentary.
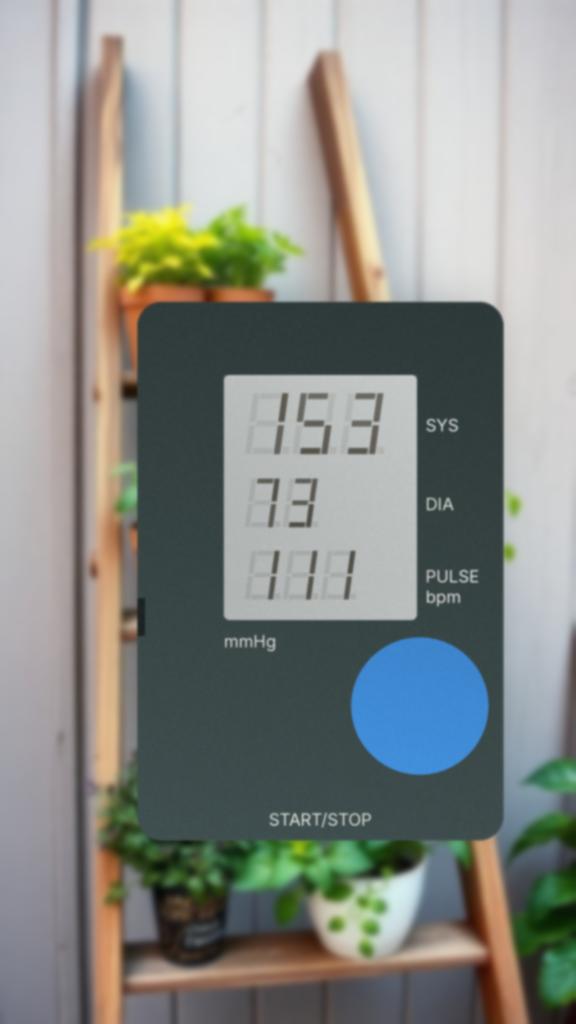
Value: 153 mmHg
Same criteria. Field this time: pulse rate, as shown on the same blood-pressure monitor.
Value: 111 bpm
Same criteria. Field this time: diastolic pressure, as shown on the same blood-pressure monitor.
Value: 73 mmHg
